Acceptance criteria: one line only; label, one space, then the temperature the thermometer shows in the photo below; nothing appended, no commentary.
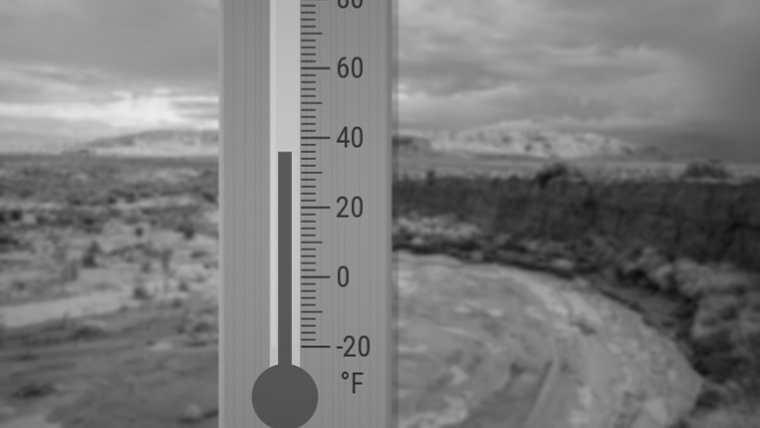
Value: 36 °F
